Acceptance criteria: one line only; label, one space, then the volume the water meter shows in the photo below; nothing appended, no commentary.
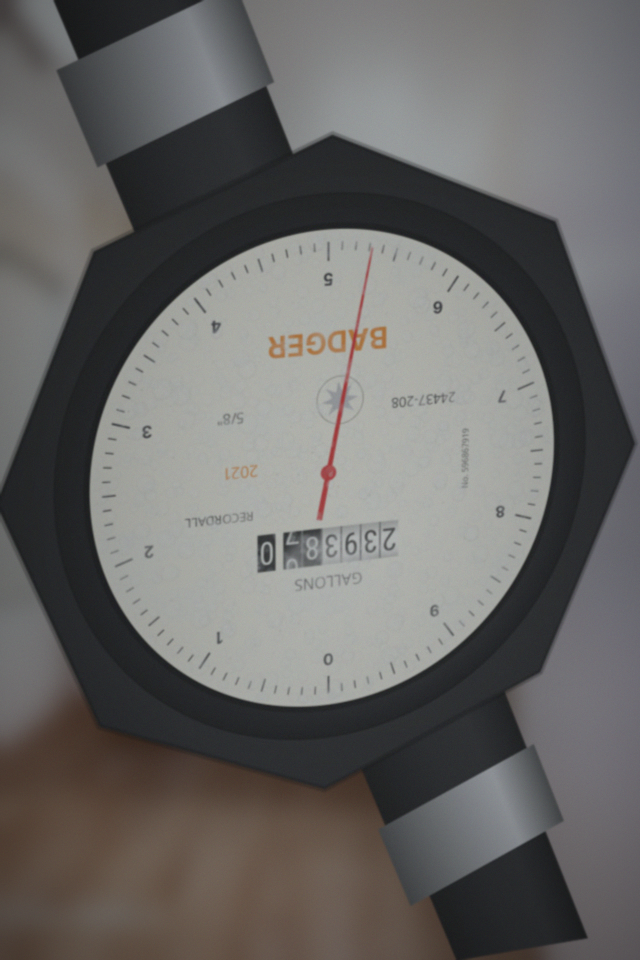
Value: 2393865.3 gal
